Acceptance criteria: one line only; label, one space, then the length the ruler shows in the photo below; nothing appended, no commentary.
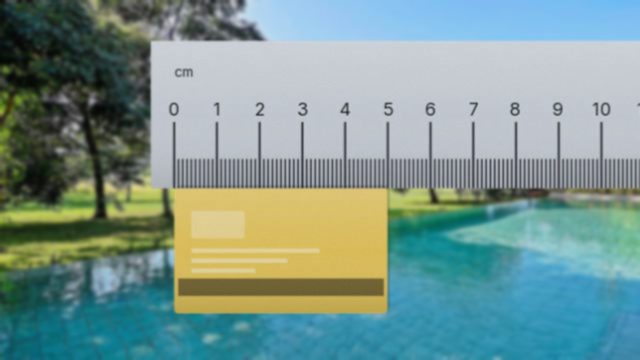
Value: 5 cm
